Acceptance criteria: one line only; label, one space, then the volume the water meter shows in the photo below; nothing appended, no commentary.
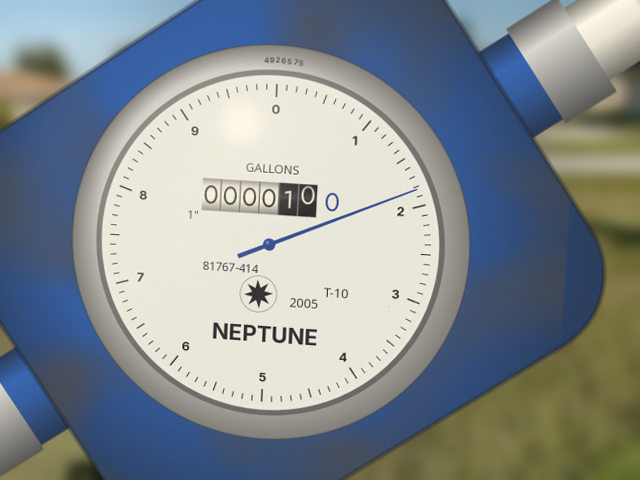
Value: 101.8 gal
